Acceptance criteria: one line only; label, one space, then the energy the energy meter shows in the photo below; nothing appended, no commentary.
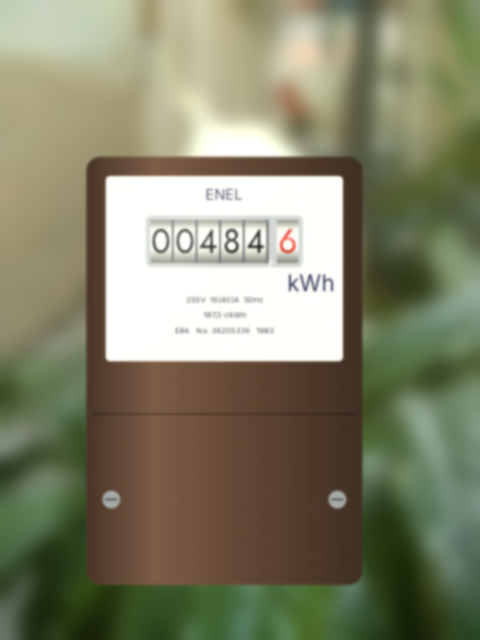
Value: 484.6 kWh
